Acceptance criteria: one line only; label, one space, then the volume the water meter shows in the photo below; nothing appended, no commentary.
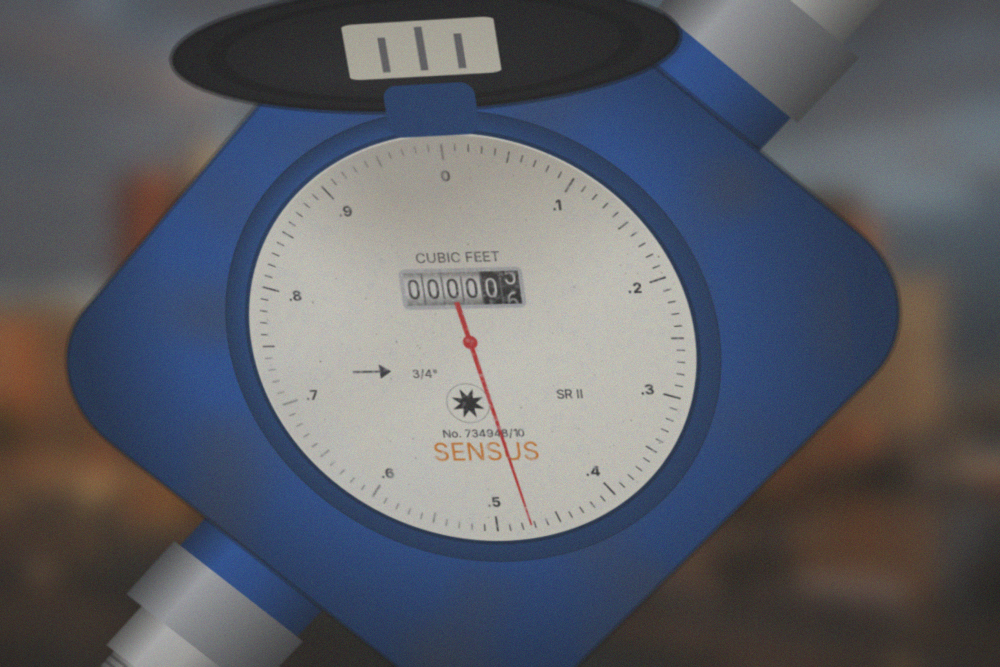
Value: 5.47 ft³
